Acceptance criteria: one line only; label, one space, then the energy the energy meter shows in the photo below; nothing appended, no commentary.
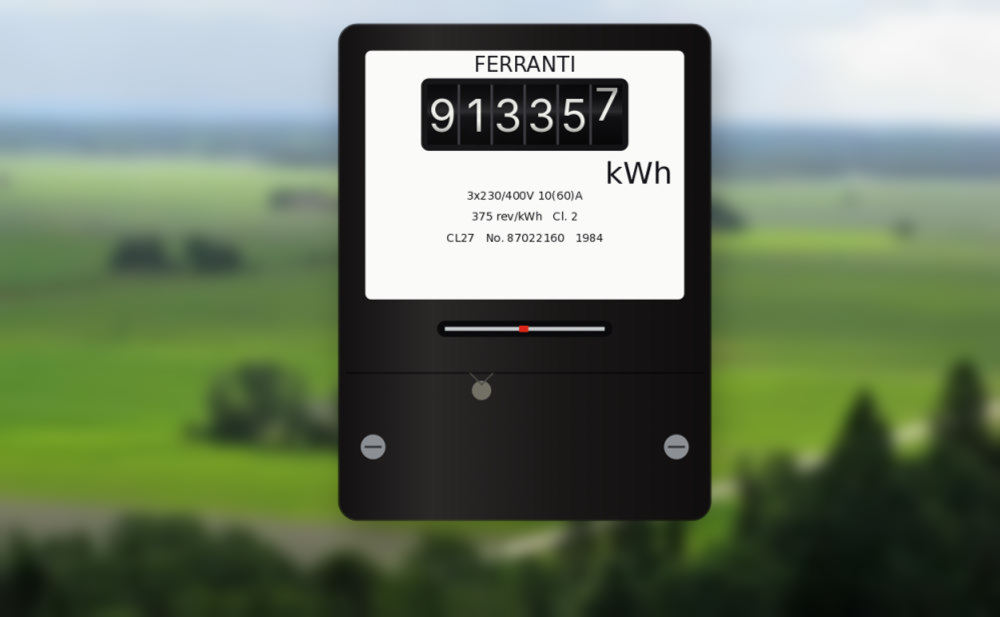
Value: 913357 kWh
